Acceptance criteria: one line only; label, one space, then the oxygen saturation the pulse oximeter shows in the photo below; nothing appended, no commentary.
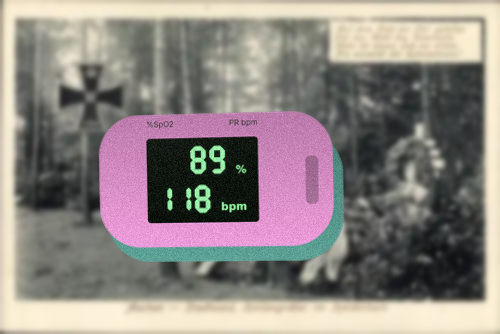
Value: 89 %
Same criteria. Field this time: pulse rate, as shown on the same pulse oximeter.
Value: 118 bpm
